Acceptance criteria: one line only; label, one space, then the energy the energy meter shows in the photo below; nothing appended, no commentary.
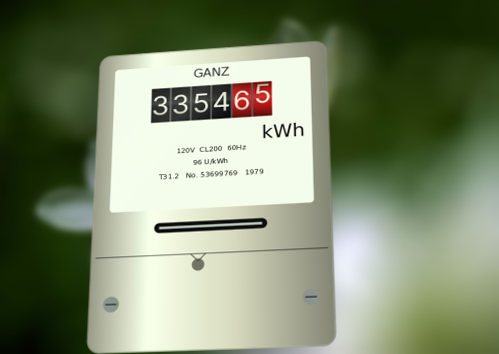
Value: 3354.65 kWh
